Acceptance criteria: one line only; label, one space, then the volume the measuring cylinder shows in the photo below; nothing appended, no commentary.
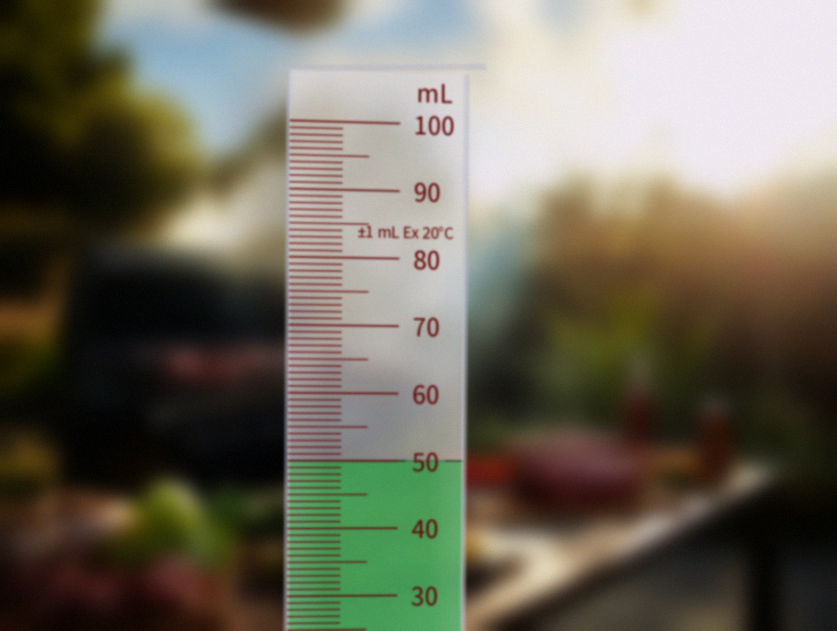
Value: 50 mL
